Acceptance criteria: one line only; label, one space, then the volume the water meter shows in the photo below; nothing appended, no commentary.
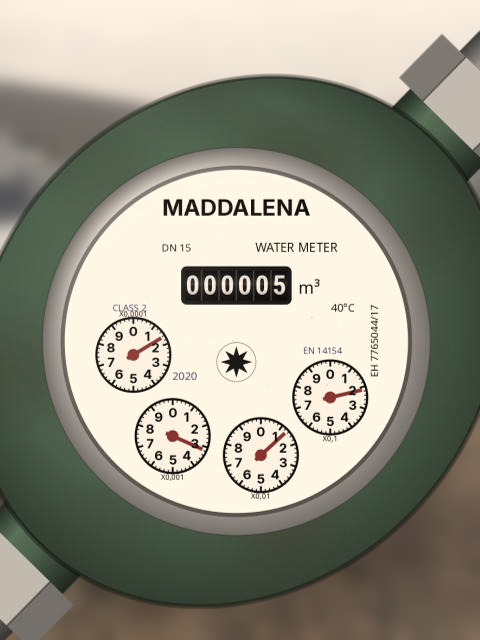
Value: 5.2131 m³
